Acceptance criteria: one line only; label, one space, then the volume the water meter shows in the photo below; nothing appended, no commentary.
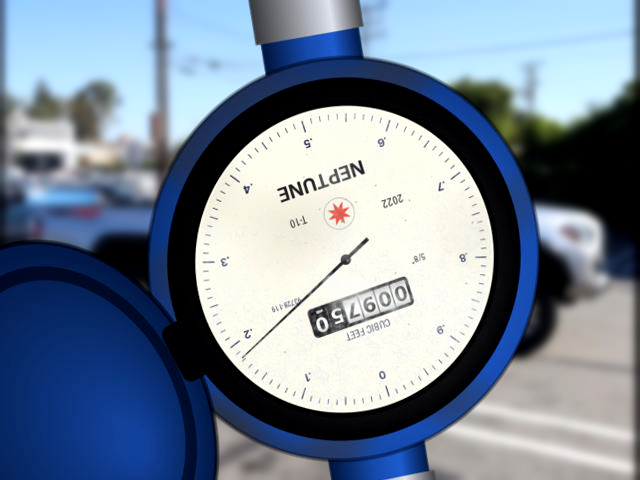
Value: 9750.18 ft³
